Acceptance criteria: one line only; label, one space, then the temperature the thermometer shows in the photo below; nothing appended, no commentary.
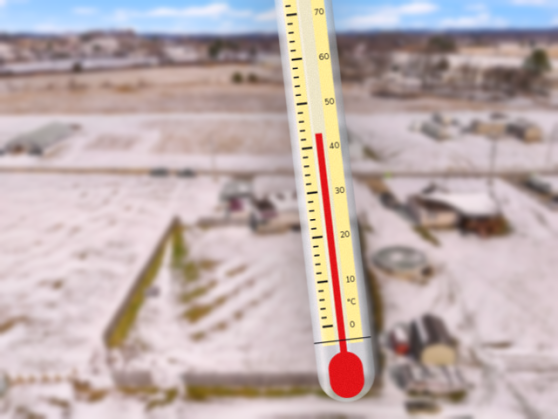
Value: 43 °C
